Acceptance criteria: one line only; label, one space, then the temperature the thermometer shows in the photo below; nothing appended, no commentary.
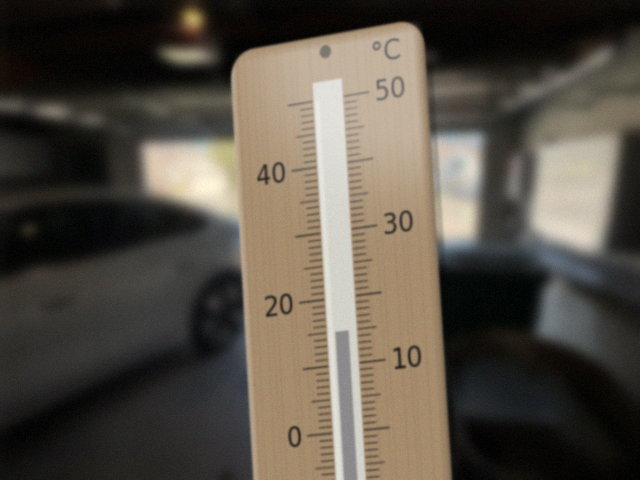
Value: 15 °C
